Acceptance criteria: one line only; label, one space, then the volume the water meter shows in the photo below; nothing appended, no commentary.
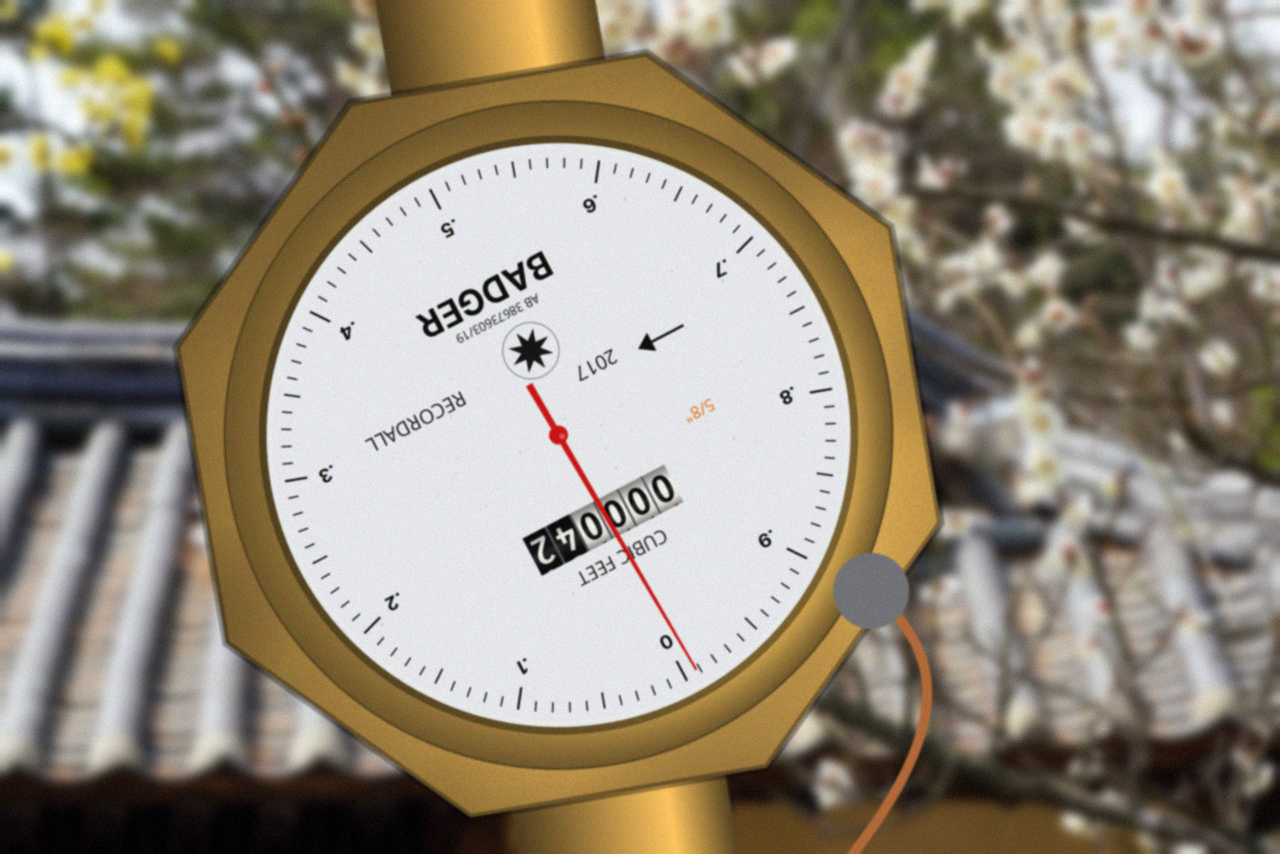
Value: 41.99 ft³
